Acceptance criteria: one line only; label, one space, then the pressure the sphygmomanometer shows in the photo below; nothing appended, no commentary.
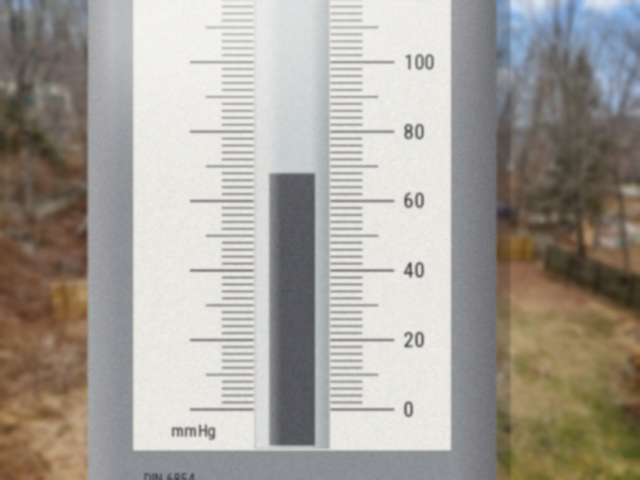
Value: 68 mmHg
